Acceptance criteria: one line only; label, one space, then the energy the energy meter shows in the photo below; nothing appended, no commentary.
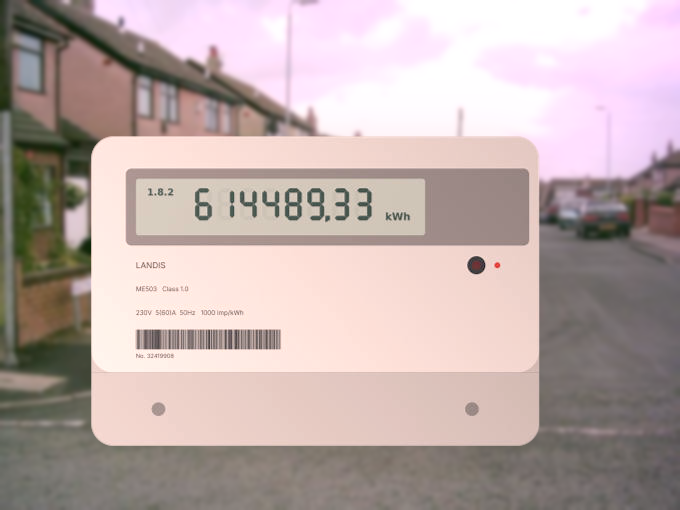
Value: 614489.33 kWh
